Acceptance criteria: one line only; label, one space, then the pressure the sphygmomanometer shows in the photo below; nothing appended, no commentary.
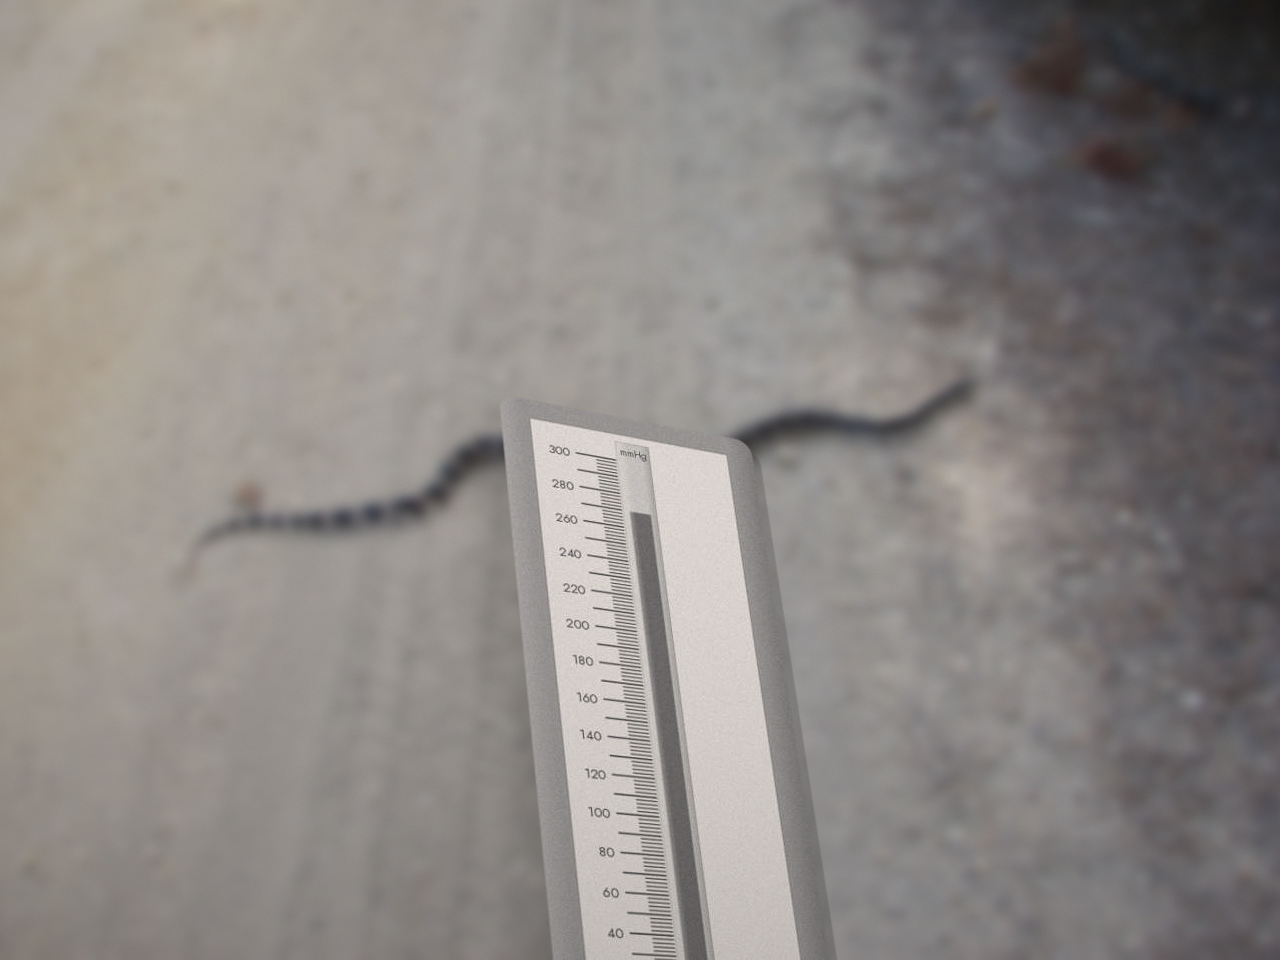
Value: 270 mmHg
